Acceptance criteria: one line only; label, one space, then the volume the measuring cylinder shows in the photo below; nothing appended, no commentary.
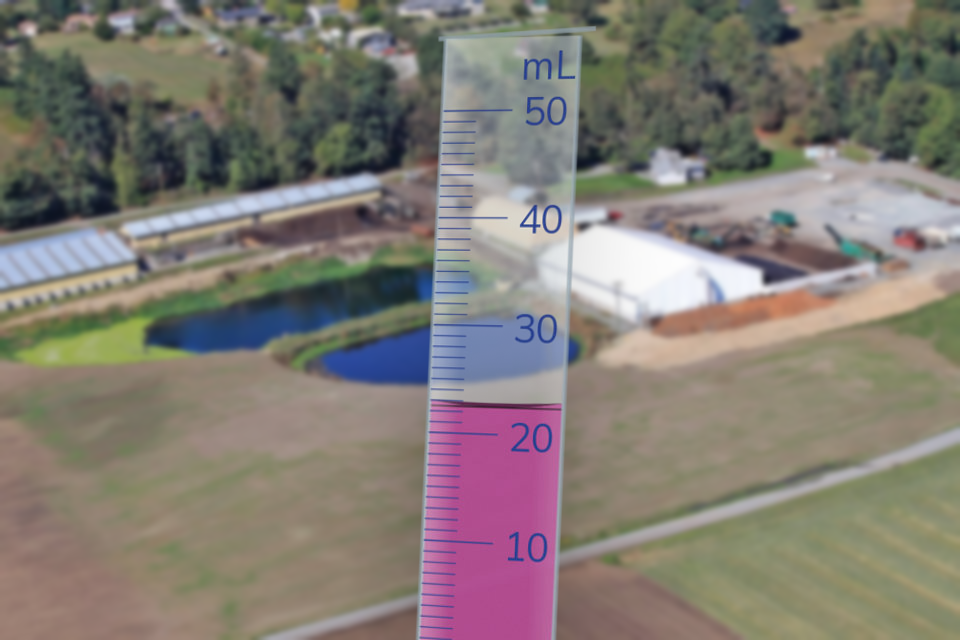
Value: 22.5 mL
